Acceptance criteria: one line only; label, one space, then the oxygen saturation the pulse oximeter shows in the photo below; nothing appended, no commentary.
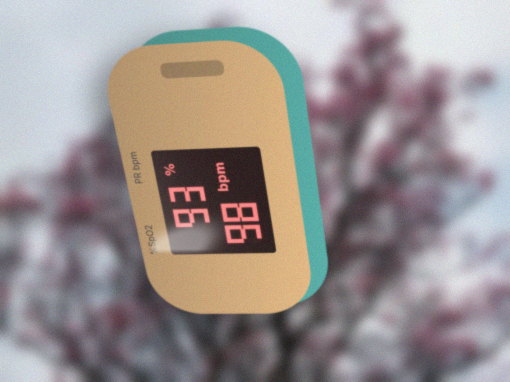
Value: 93 %
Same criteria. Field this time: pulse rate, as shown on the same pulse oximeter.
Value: 98 bpm
